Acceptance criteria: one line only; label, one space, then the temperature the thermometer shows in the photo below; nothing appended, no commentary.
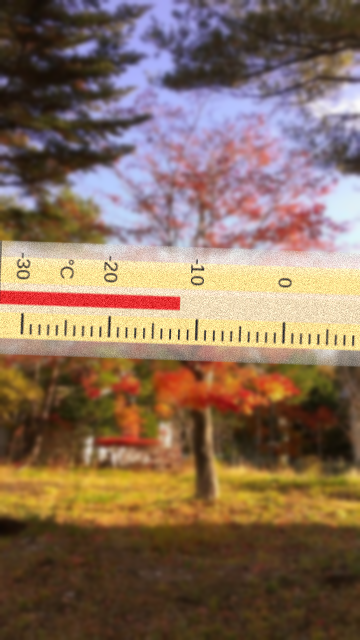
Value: -12 °C
